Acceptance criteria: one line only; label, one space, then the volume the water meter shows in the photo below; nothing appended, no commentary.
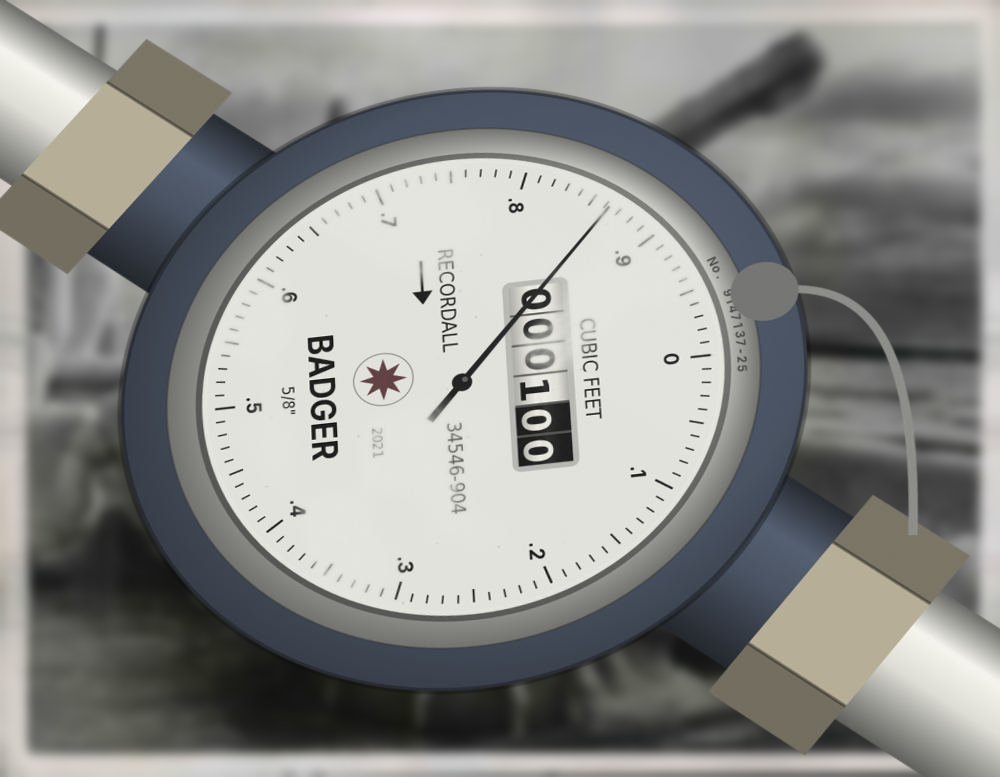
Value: 99.86 ft³
